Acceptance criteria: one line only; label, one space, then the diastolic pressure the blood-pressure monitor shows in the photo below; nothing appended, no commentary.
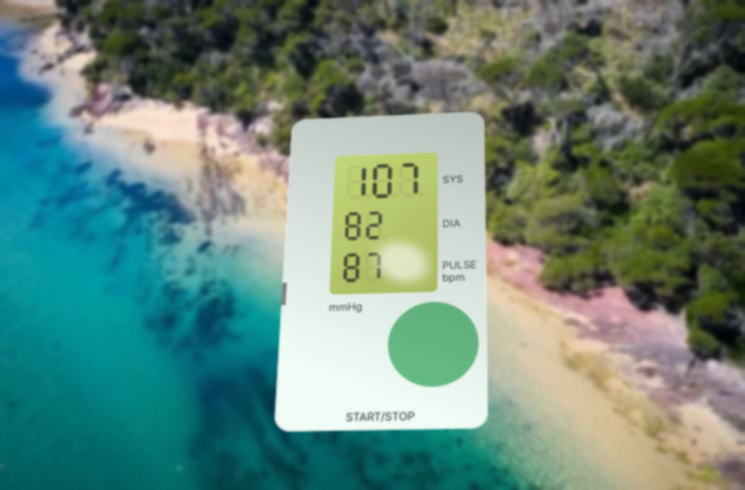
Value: 82 mmHg
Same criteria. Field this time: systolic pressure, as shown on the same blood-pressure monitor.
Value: 107 mmHg
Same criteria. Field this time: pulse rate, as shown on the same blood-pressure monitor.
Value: 87 bpm
